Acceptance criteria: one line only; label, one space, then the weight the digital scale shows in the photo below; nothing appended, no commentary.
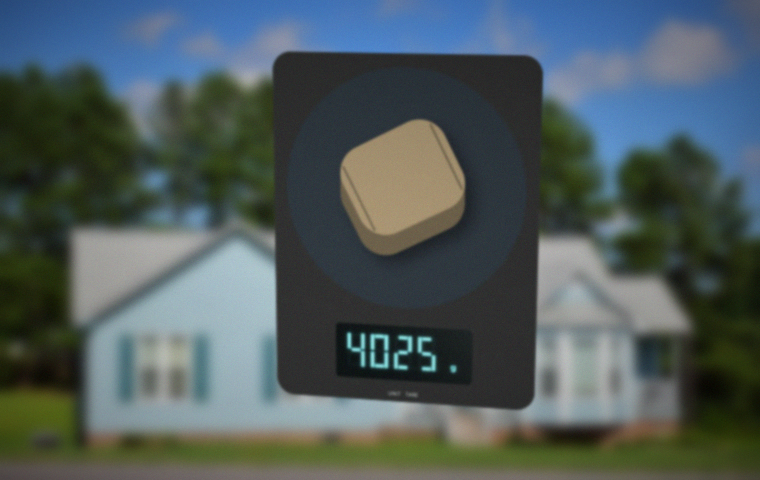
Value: 4025 g
